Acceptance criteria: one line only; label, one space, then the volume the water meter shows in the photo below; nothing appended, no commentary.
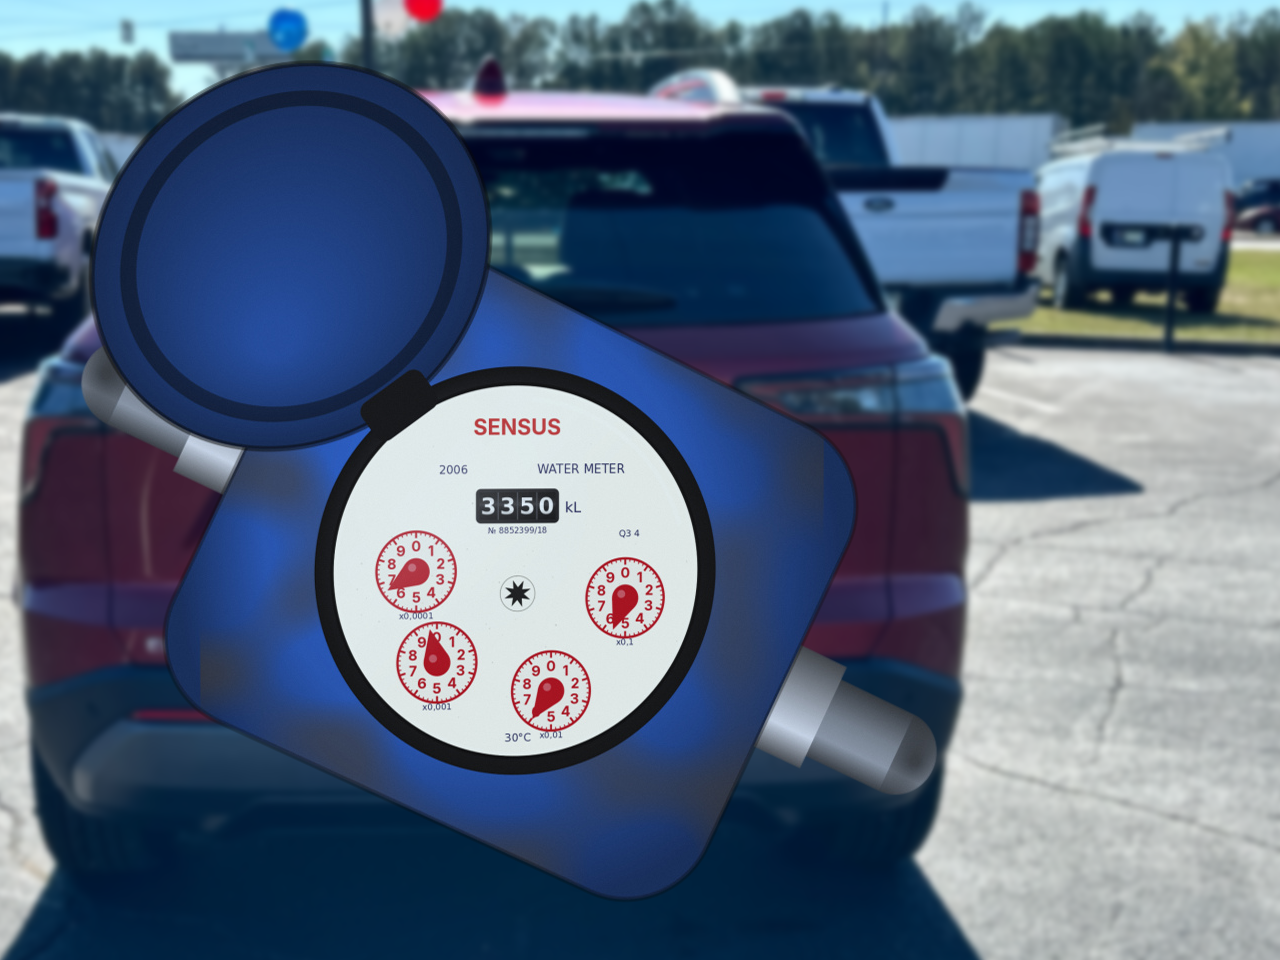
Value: 3350.5596 kL
